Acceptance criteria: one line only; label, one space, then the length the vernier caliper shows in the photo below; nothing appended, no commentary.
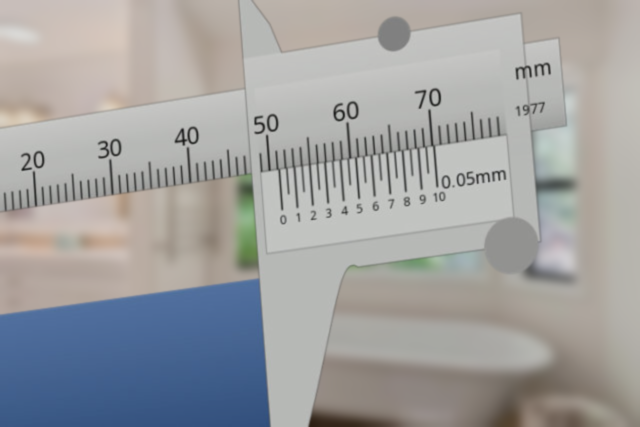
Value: 51.2 mm
